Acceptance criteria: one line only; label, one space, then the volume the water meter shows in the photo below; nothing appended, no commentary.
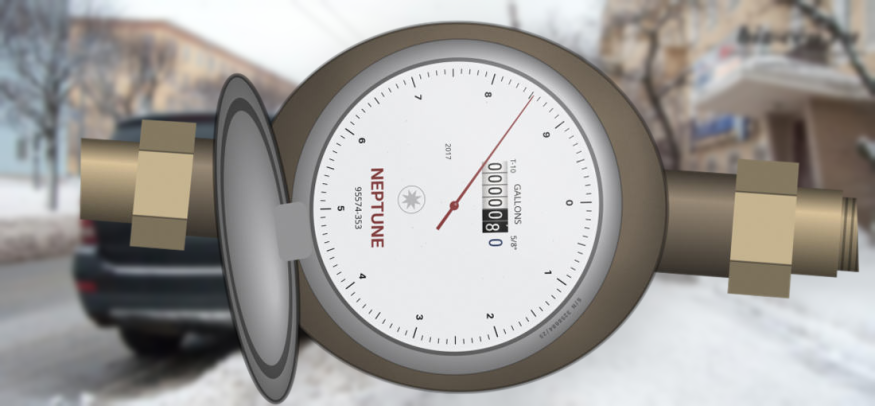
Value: 78.5 gal
